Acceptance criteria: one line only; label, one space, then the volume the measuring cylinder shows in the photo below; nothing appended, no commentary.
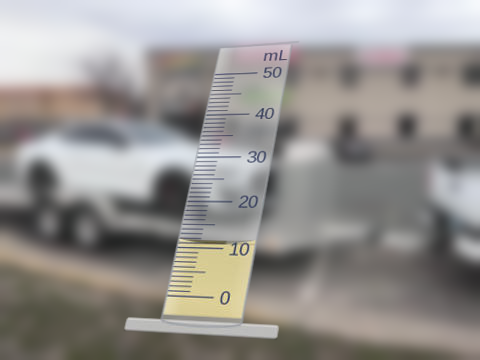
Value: 11 mL
